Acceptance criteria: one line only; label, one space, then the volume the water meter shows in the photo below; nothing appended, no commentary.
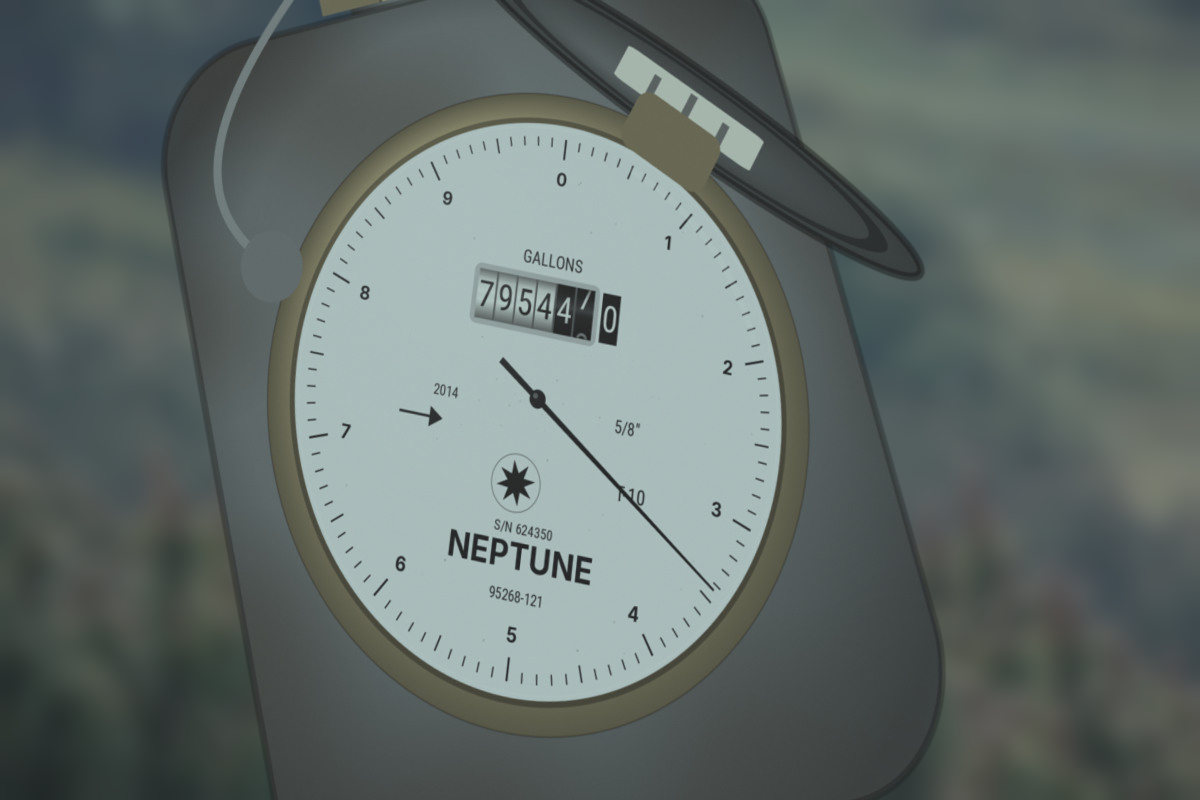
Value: 7954473.4 gal
